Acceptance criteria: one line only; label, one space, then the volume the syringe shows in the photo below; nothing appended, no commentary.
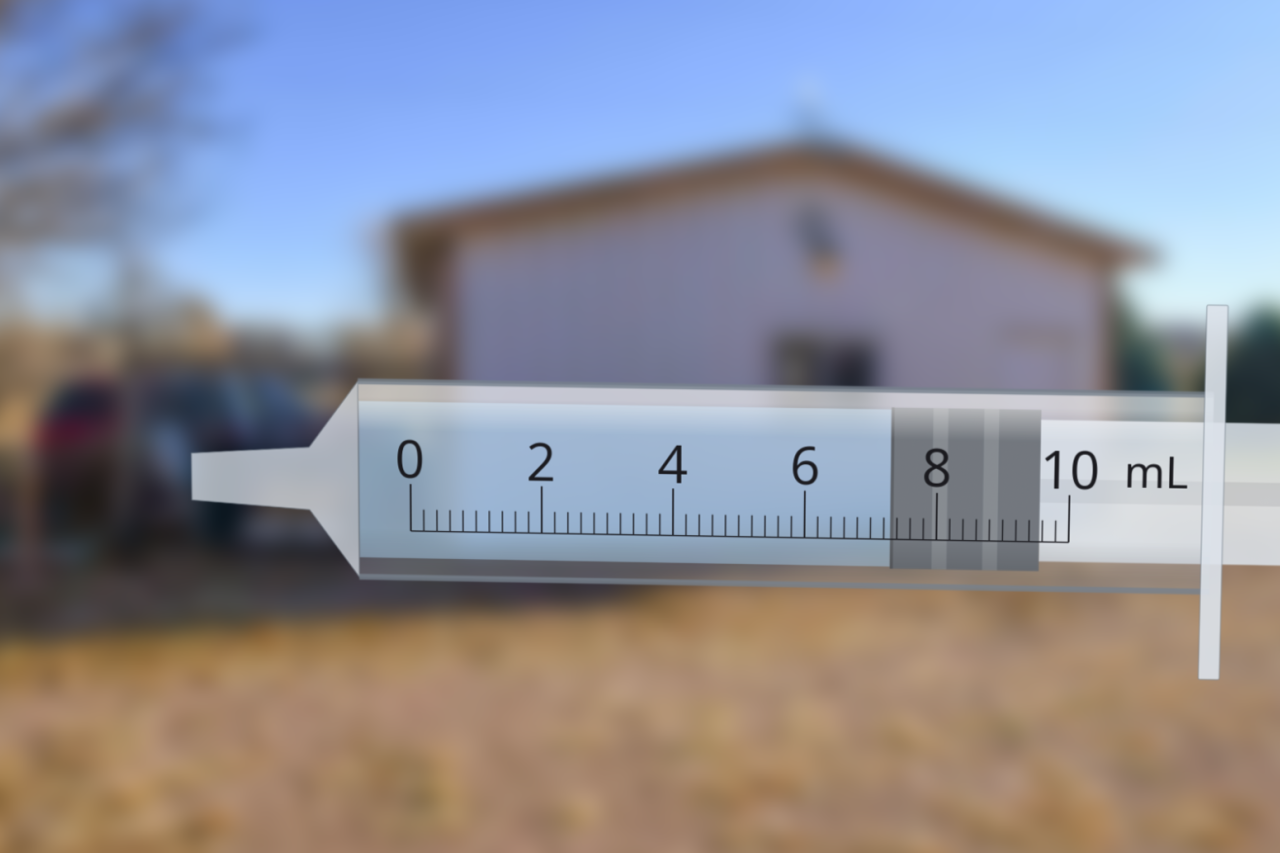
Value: 7.3 mL
